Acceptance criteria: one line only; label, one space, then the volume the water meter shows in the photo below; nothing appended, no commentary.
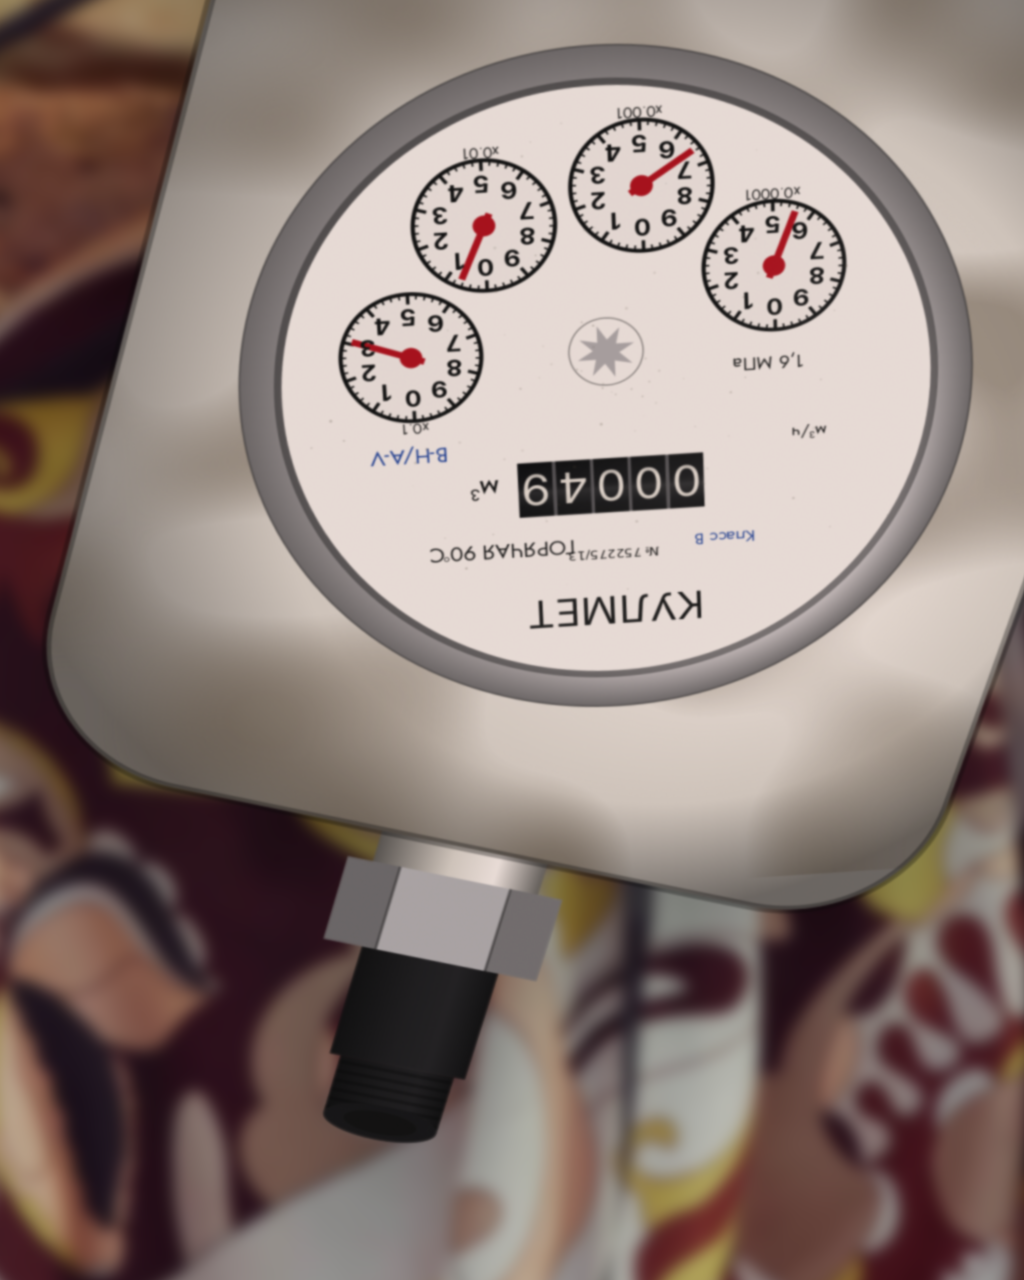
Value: 49.3065 m³
